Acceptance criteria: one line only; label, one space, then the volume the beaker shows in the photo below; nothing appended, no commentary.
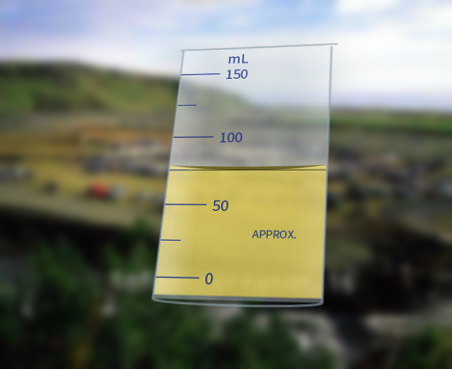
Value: 75 mL
